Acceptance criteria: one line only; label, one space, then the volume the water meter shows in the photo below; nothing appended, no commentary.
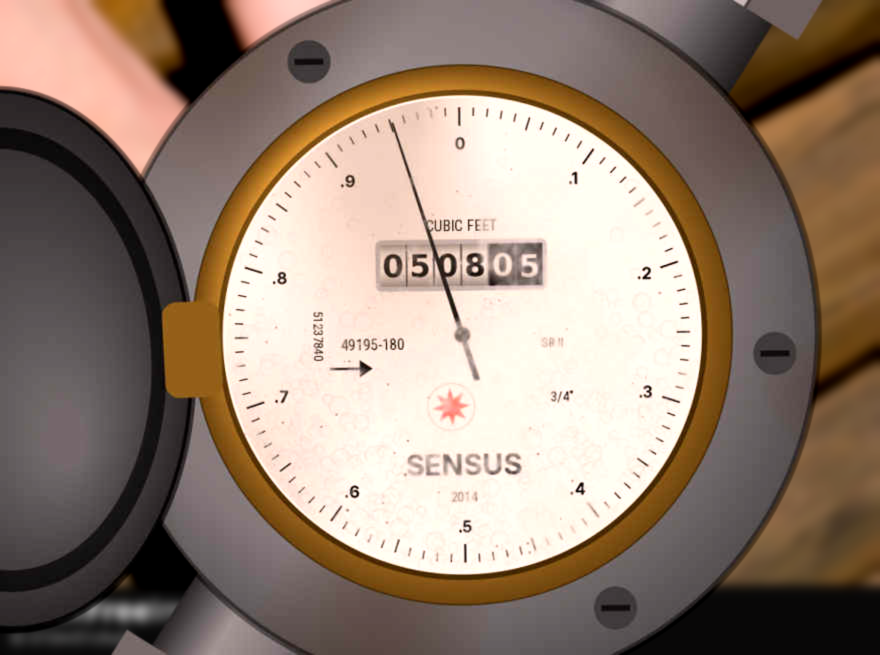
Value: 50804.95 ft³
